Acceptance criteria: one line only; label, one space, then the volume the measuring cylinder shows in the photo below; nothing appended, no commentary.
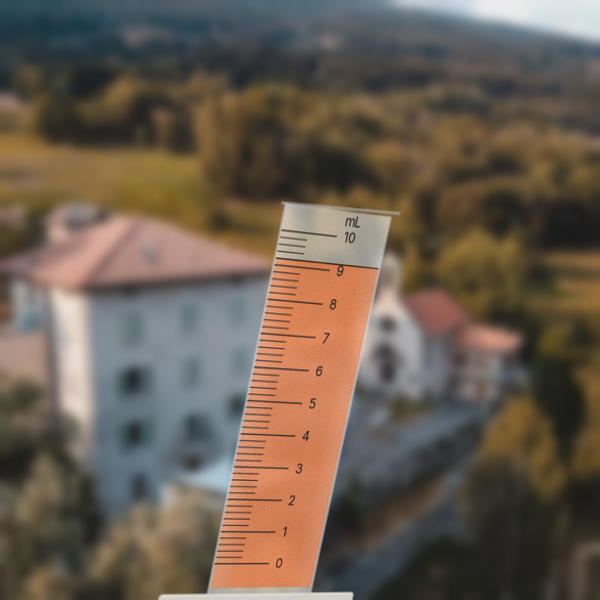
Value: 9.2 mL
